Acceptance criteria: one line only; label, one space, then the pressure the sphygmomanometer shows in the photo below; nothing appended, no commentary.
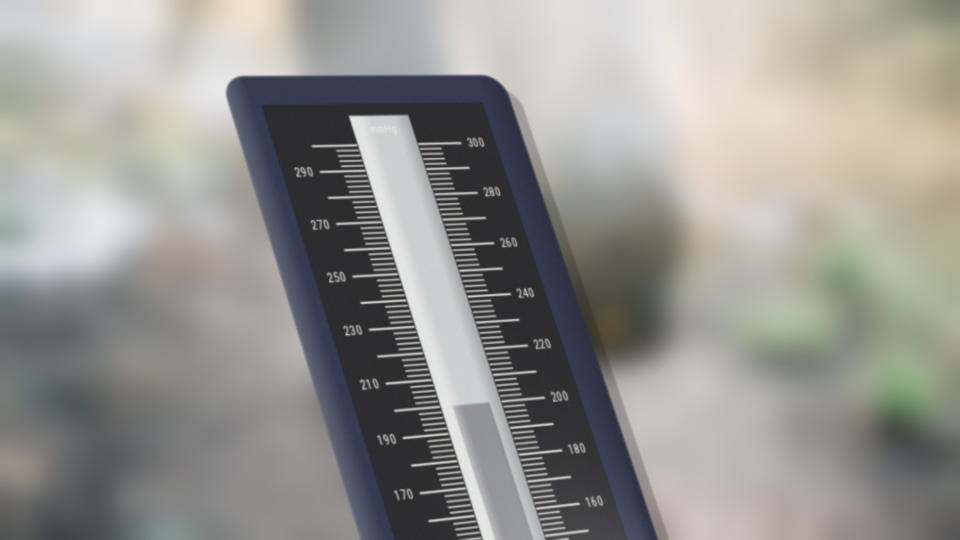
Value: 200 mmHg
